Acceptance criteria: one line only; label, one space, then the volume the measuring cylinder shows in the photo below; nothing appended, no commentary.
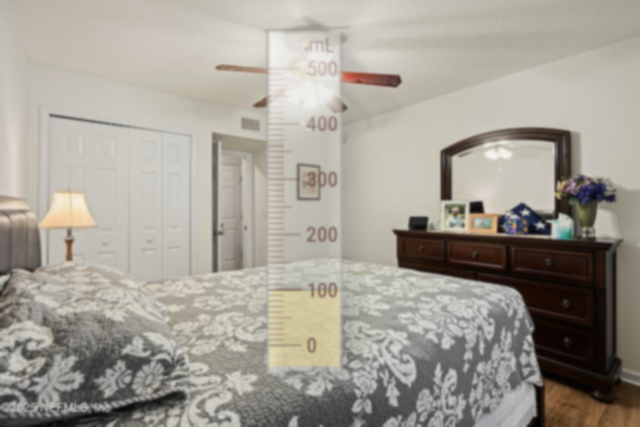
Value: 100 mL
